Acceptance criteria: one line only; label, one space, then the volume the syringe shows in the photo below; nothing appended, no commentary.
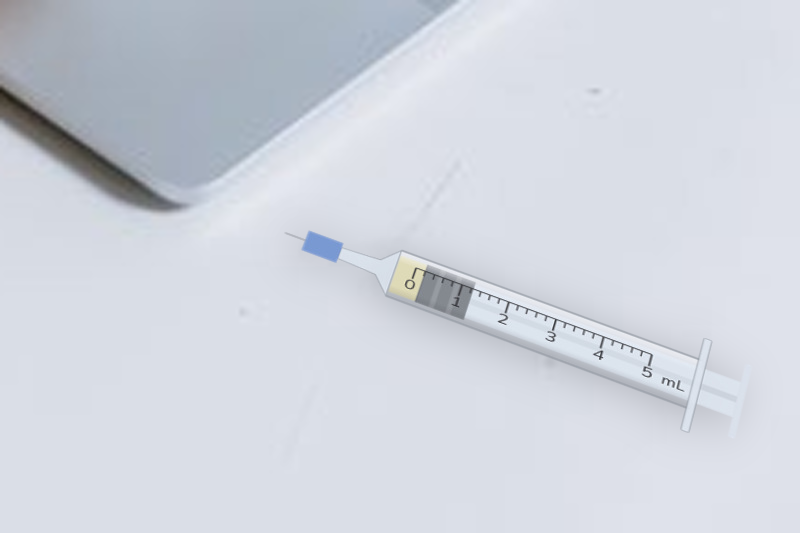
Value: 0.2 mL
